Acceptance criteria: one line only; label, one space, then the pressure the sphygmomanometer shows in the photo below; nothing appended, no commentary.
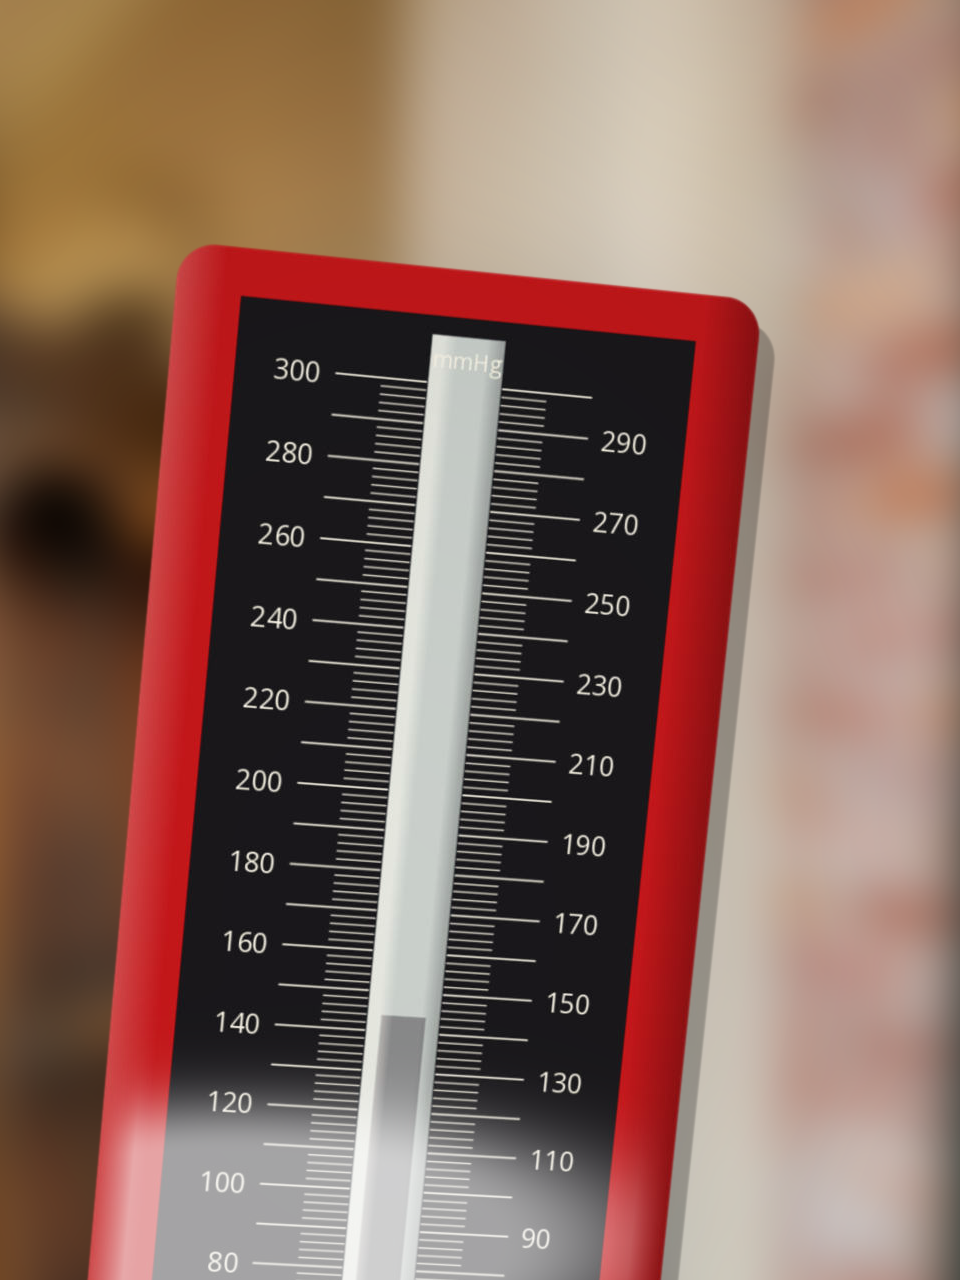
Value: 144 mmHg
